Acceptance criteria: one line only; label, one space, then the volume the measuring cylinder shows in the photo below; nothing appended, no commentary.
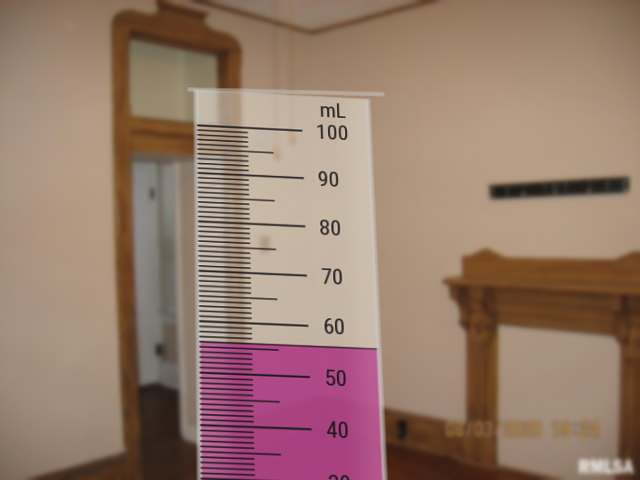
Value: 56 mL
